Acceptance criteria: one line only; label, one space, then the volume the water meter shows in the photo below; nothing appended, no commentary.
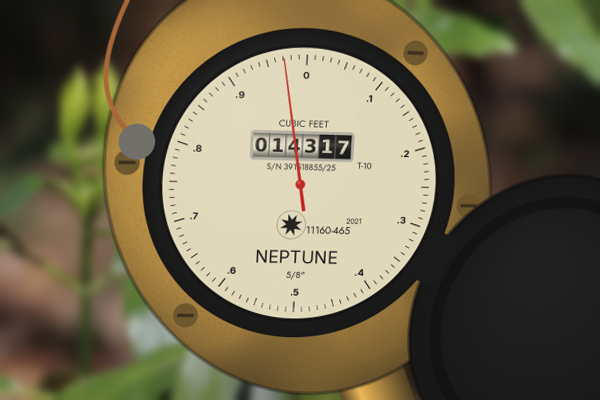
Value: 14316.97 ft³
